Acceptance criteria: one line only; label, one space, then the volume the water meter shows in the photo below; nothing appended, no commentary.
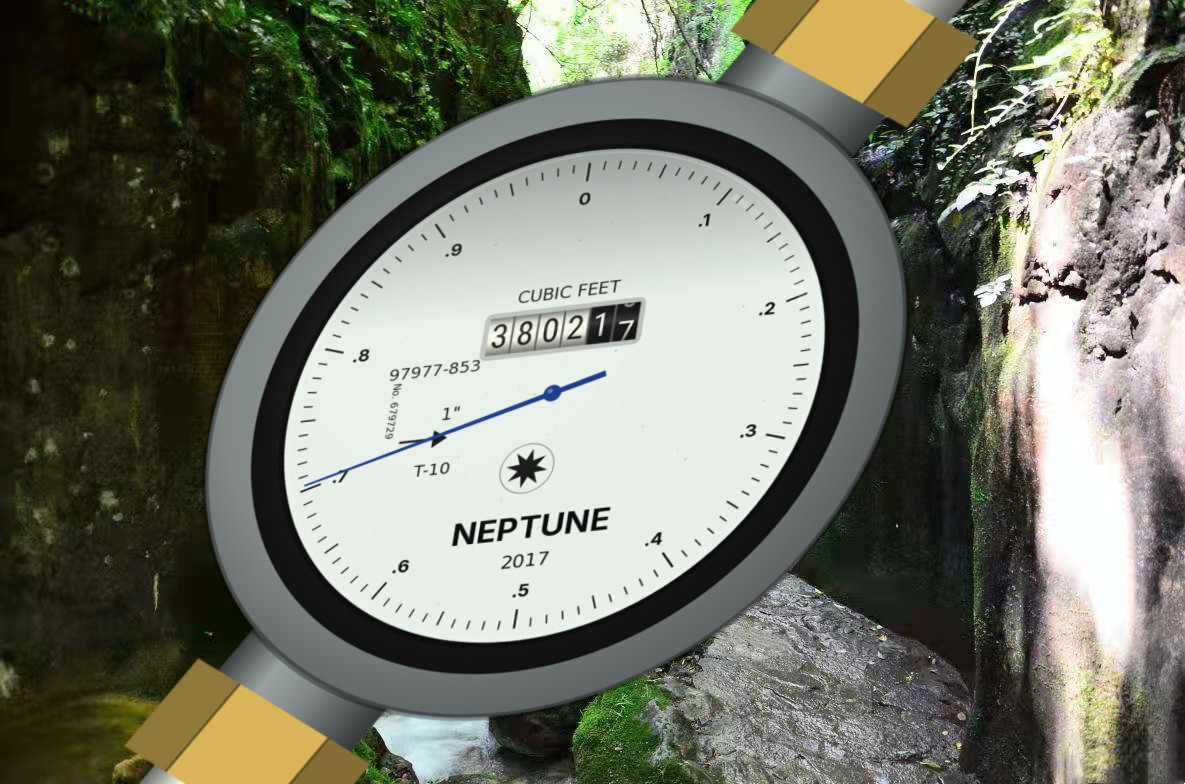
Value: 380216.70 ft³
